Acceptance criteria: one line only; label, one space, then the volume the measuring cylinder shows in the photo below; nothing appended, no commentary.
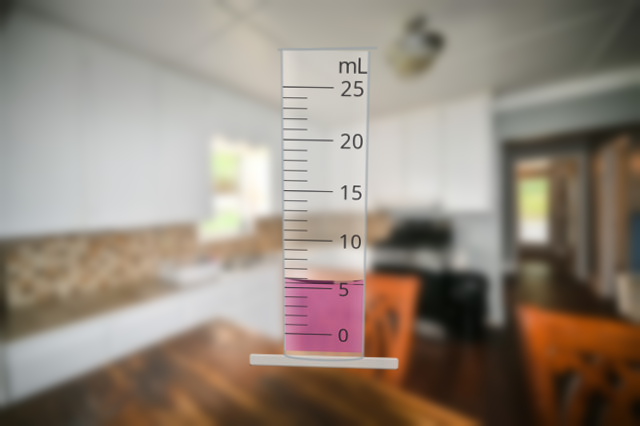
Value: 5.5 mL
